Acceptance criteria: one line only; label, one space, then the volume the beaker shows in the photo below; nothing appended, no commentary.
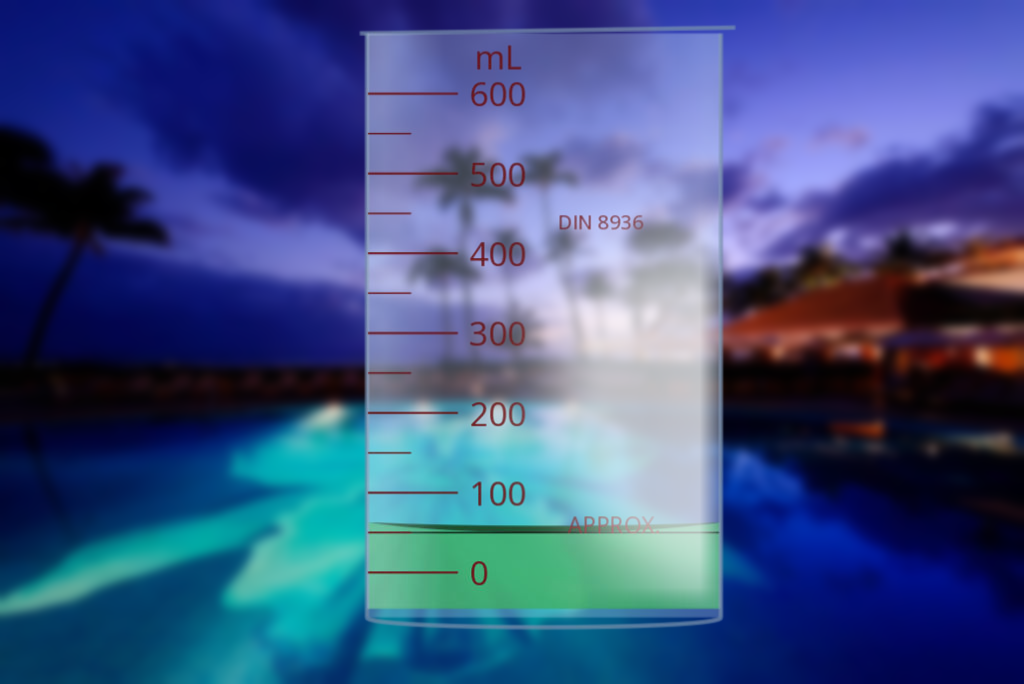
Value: 50 mL
